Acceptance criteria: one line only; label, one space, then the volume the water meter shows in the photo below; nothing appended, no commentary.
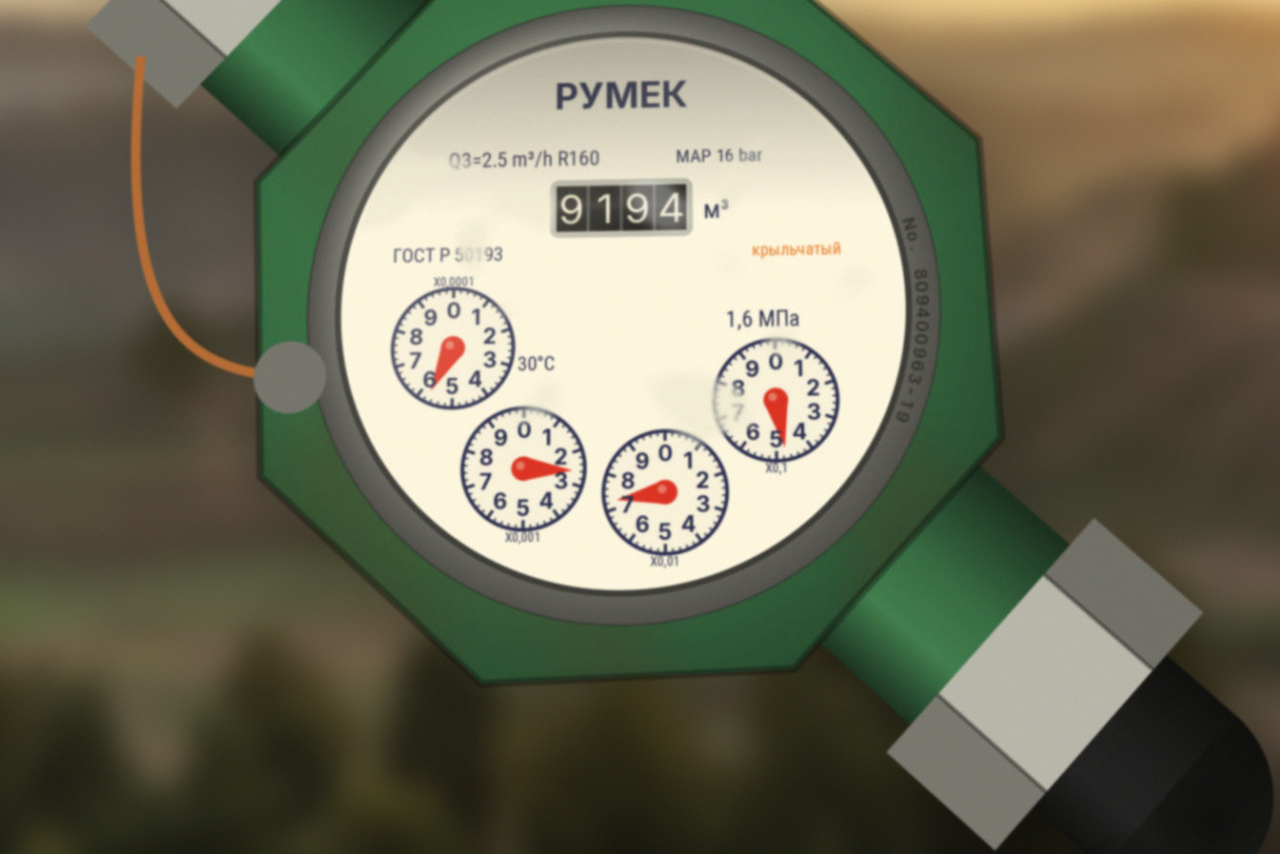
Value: 9194.4725 m³
